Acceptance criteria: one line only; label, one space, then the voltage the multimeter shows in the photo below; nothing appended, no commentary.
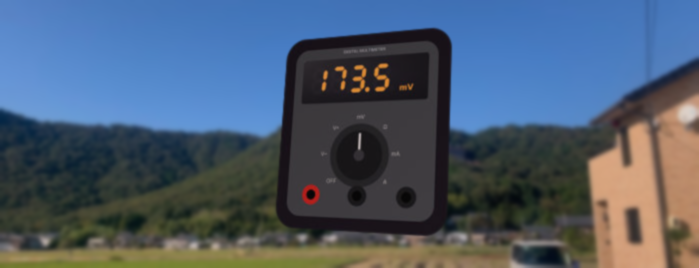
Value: 173.5 mV
